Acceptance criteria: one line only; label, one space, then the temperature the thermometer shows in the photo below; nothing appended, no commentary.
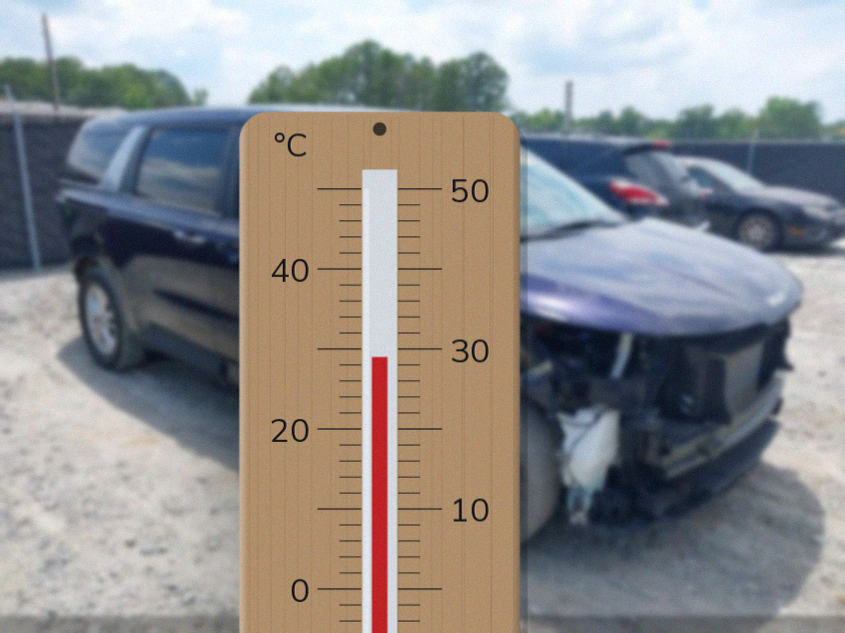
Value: 29 °C
